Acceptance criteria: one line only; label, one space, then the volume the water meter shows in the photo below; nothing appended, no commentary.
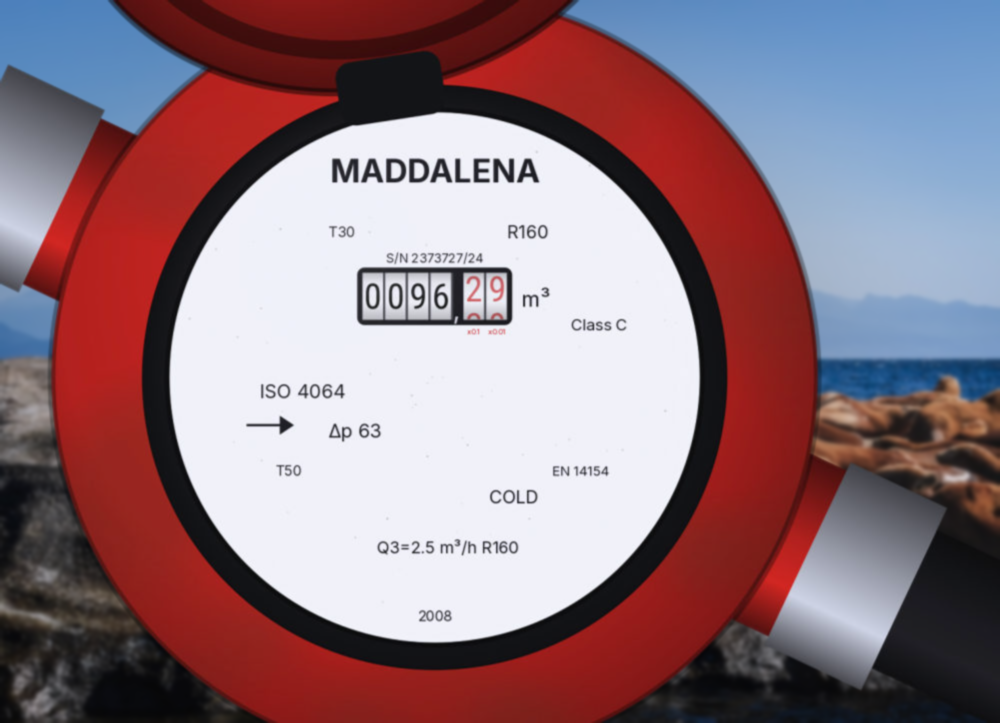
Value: 96.29 m³
